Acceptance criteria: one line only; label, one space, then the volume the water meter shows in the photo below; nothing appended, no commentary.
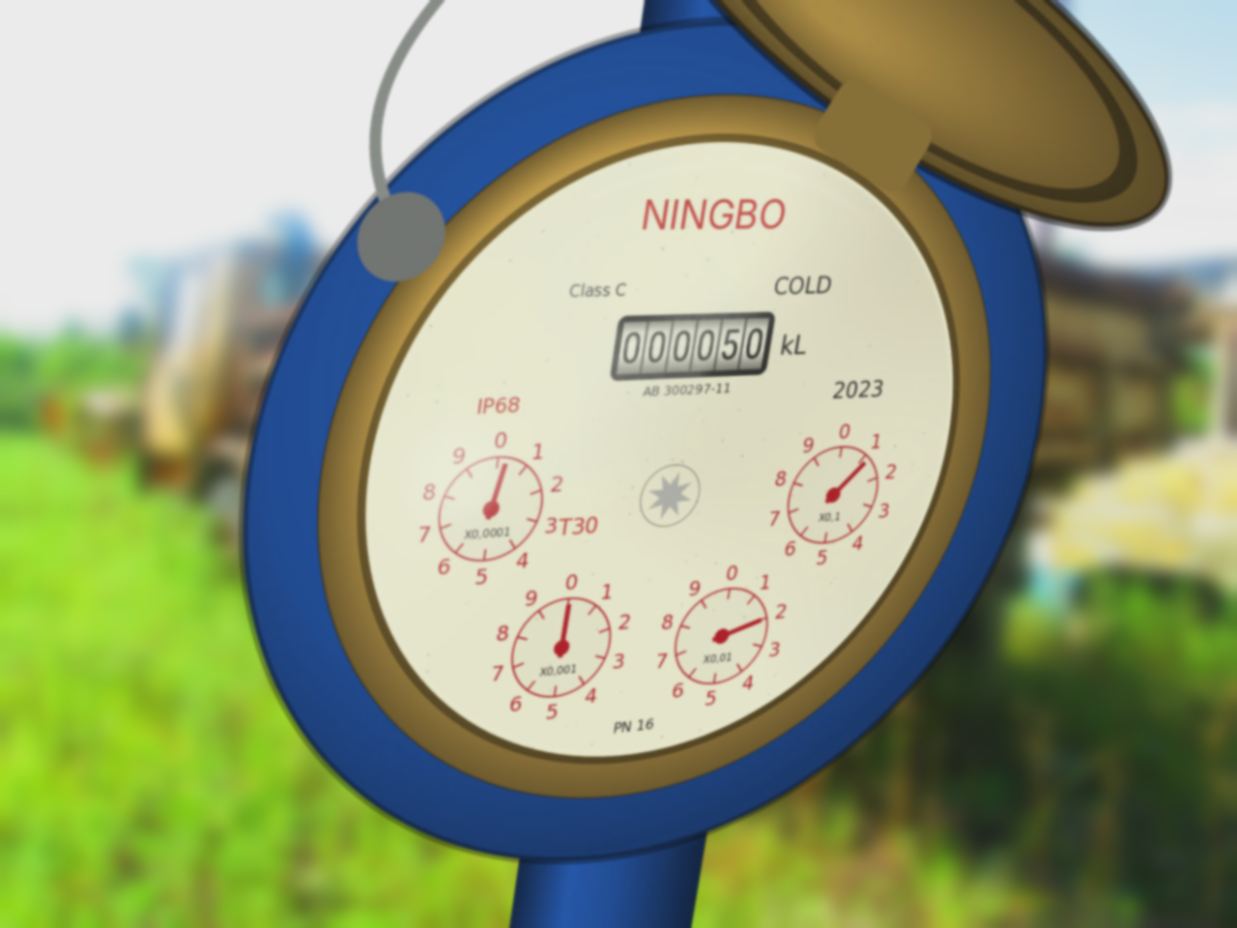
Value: 50.1200 kL
